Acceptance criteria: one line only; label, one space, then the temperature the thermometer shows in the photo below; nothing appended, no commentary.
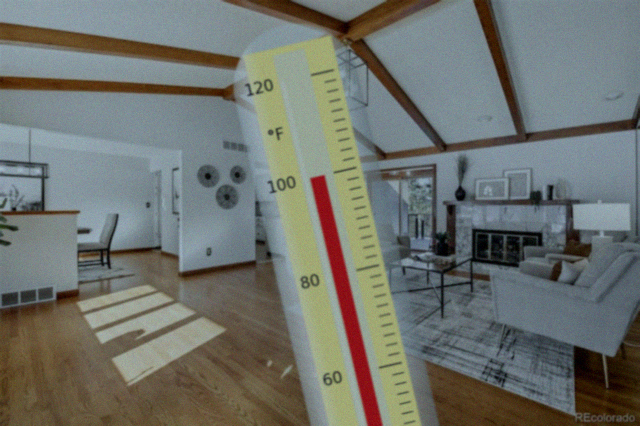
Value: 100 °F
